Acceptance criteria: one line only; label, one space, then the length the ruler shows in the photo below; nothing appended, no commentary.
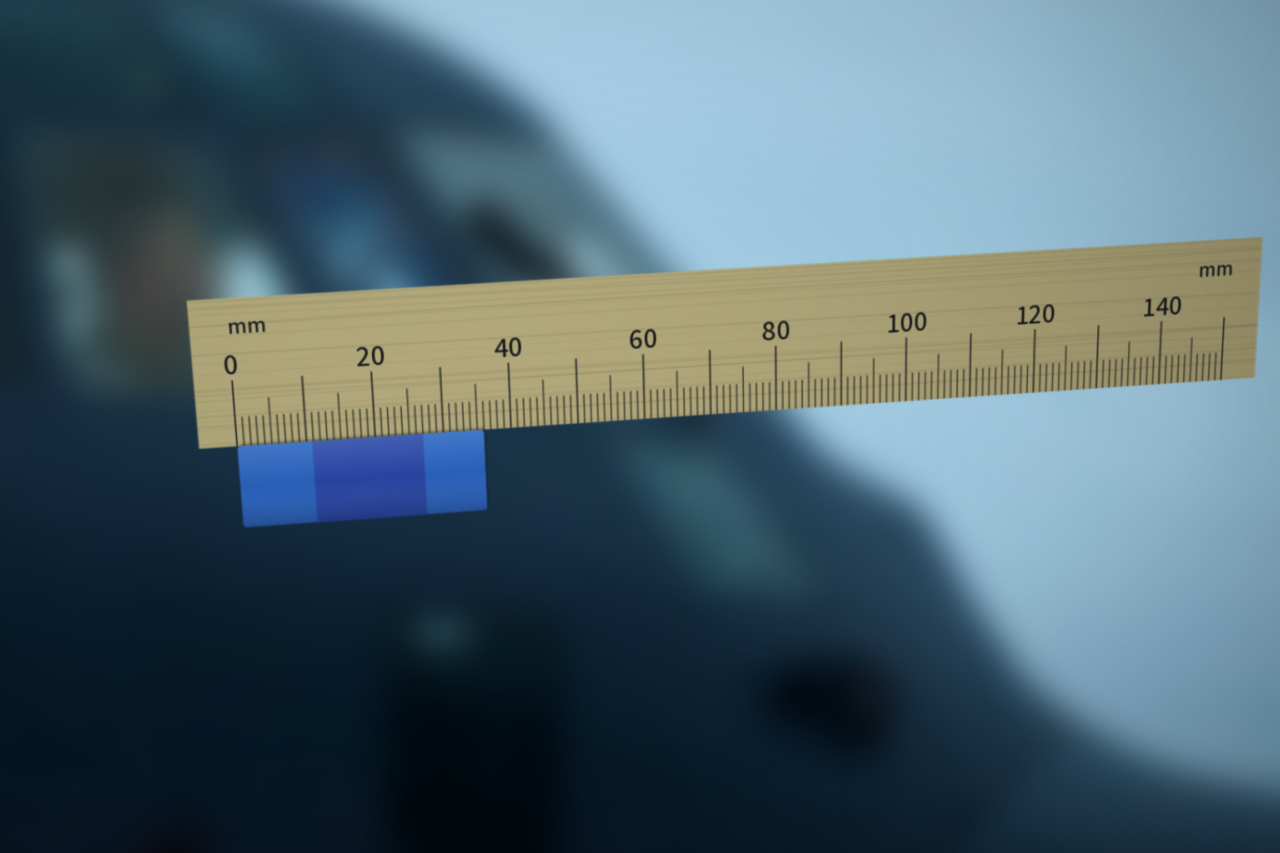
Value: 36 mm
